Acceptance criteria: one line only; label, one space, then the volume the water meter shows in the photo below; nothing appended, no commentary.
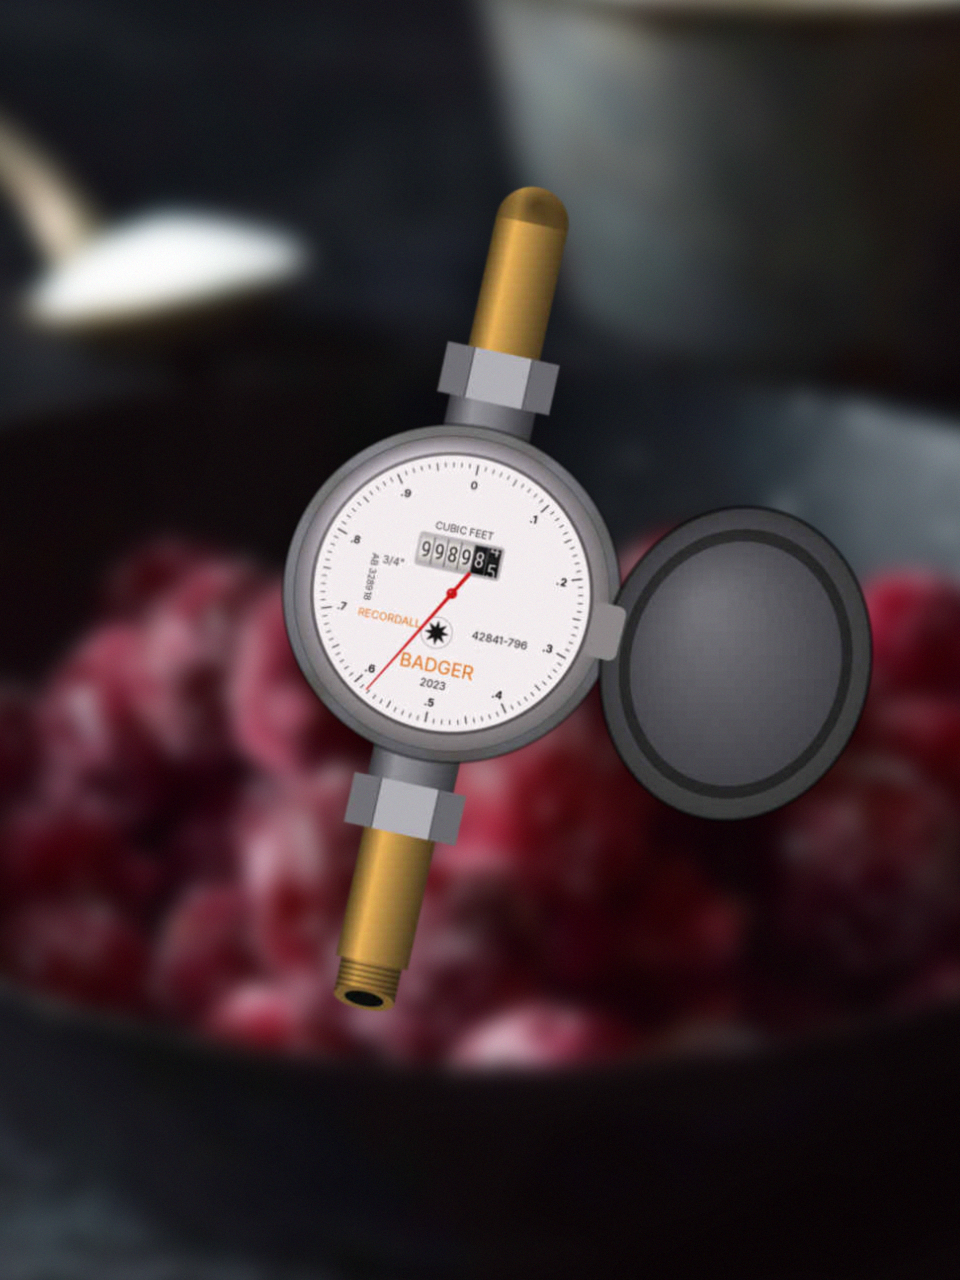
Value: 998984.58 ft³
